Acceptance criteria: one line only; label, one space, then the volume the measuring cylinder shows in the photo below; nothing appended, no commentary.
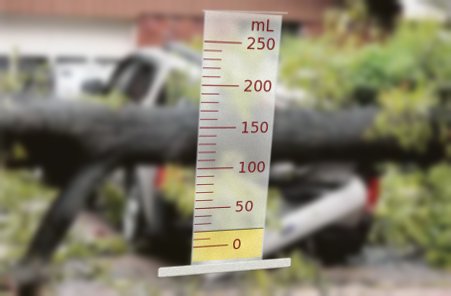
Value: 20 mL
